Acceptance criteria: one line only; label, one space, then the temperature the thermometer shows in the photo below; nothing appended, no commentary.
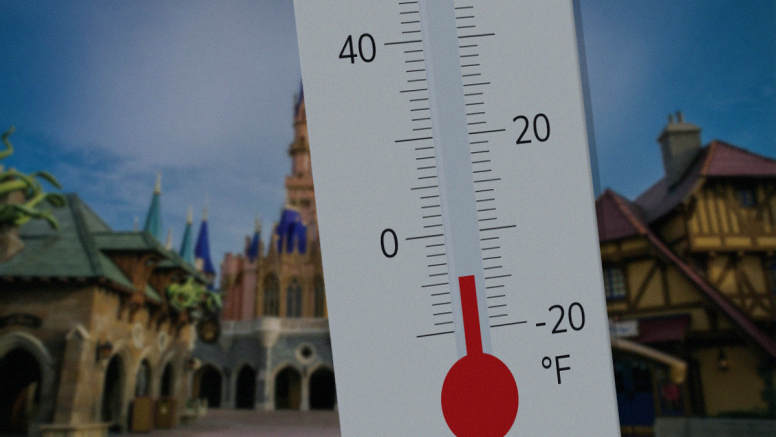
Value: -9 °F
